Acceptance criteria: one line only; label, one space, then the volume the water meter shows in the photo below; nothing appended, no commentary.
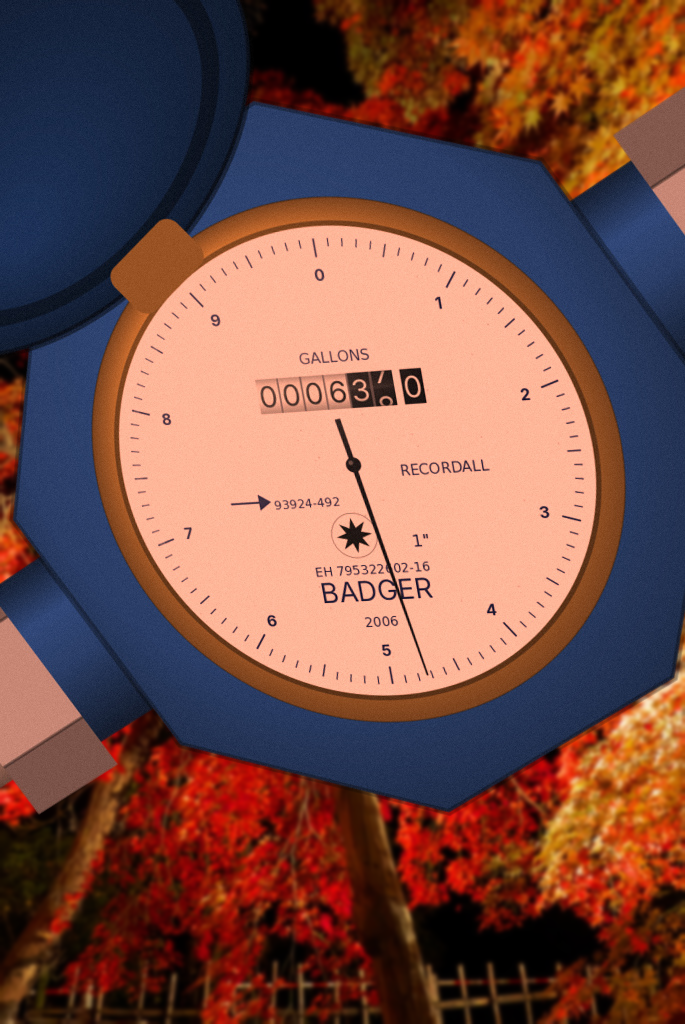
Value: 6374.7 gal
